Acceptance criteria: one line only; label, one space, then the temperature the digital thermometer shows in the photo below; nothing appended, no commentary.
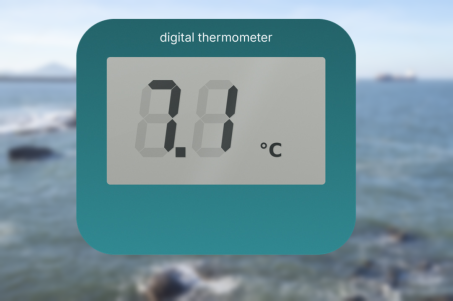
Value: 7.1 °C
